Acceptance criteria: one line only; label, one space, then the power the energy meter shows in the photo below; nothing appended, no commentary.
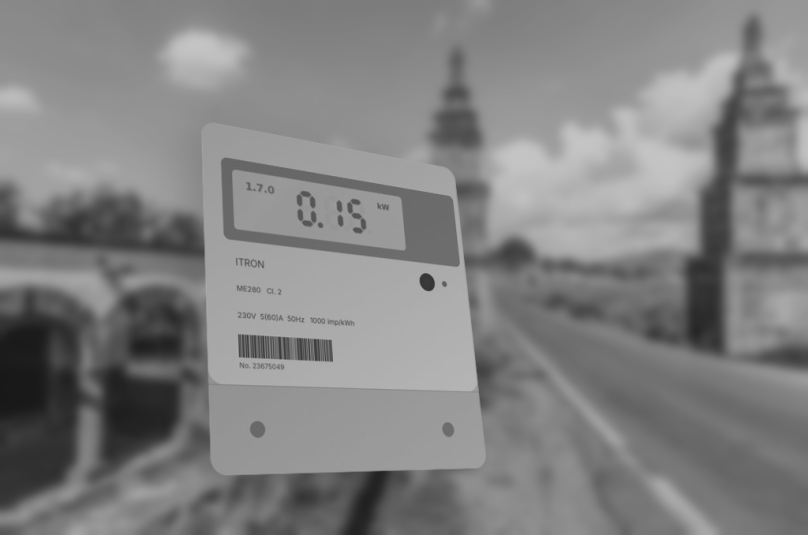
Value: 0.15 kW
